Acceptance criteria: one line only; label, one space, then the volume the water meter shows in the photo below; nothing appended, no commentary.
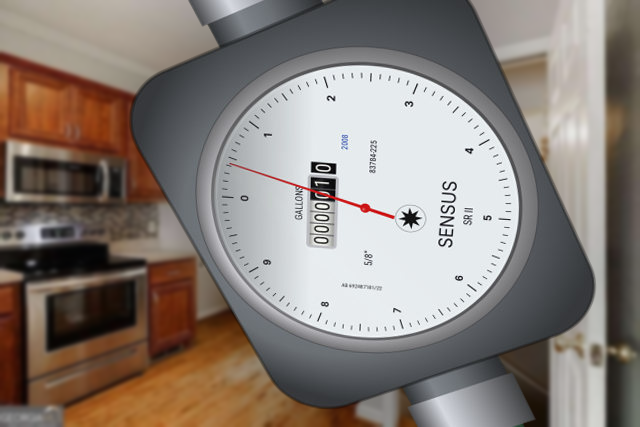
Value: 10.4 gal
